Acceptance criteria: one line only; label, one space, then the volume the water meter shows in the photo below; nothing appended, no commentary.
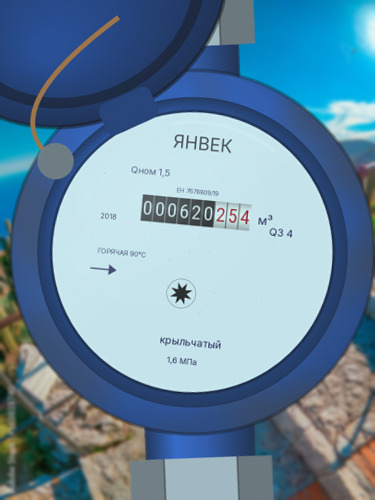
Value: 620.254 m³
